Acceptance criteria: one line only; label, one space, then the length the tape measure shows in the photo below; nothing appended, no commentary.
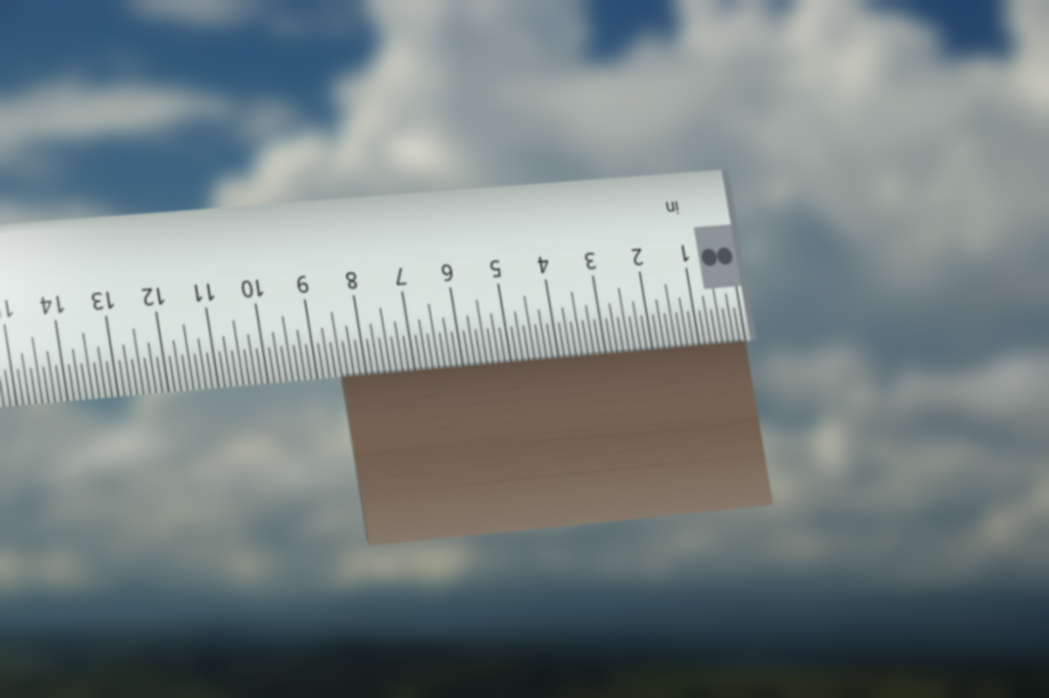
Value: 8.5 in
